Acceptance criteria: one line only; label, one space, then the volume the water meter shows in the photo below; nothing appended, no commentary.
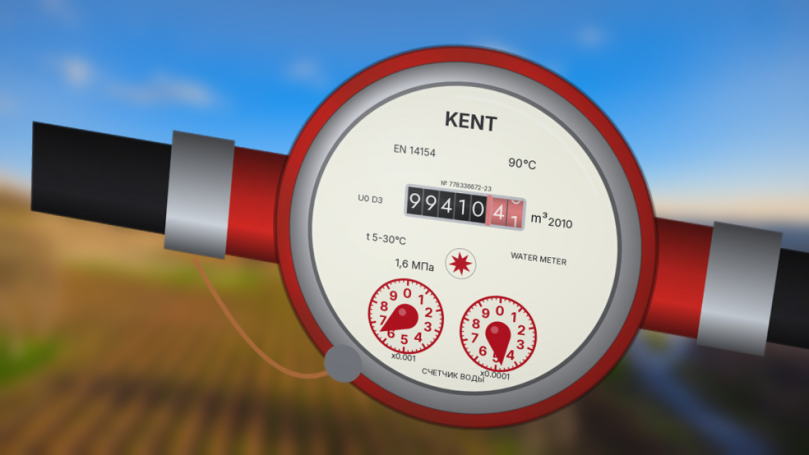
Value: 99410.4064 m³
